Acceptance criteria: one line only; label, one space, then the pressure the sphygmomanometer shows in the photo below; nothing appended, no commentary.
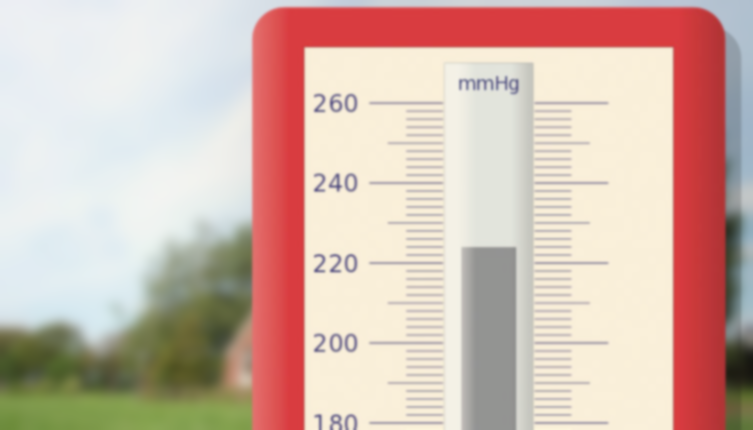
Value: 224 mmHg
